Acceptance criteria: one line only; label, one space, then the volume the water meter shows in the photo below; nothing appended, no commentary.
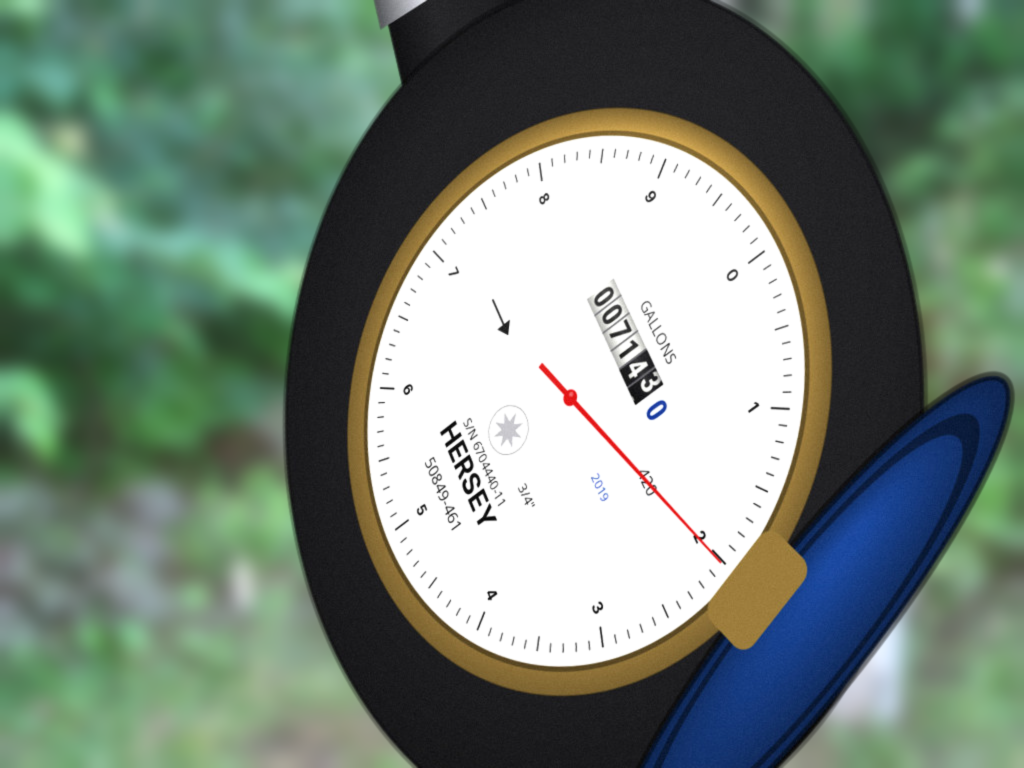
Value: 71432.0 gal
